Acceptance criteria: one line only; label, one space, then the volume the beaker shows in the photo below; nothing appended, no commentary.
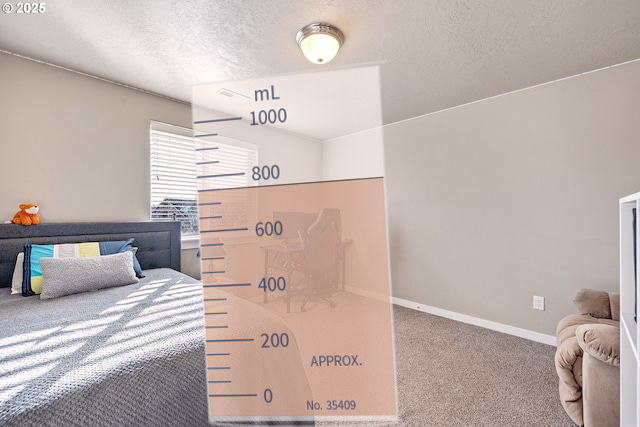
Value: 750 mL
